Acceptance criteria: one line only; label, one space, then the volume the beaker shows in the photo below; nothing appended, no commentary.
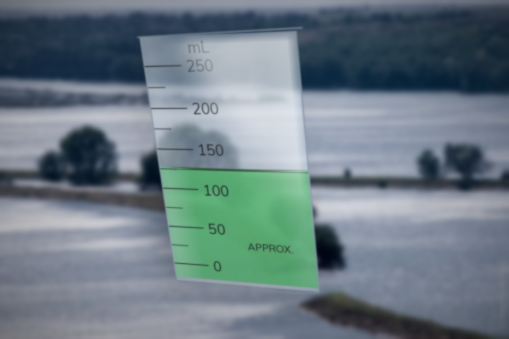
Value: 125 mL
